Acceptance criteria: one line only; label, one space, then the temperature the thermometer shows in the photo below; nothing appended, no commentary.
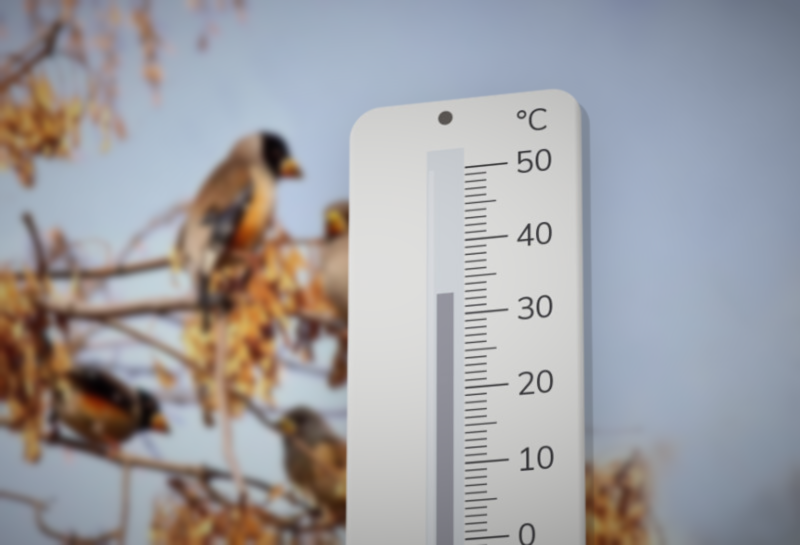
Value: 33 °C
